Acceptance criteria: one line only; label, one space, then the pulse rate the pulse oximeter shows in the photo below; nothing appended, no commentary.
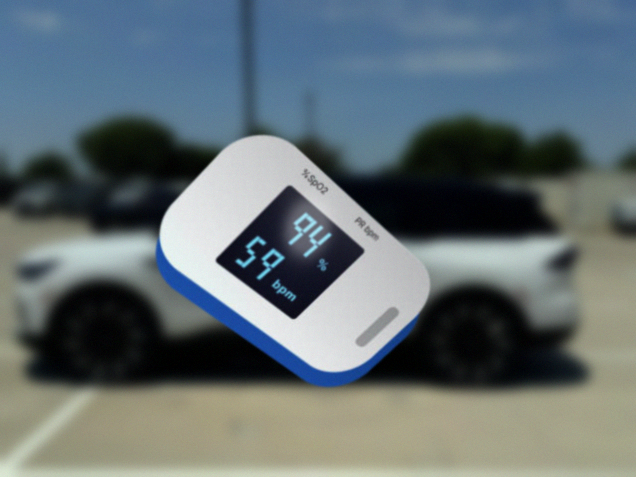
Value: 59 bpm
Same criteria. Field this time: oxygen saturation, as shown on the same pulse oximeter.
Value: 94 %
